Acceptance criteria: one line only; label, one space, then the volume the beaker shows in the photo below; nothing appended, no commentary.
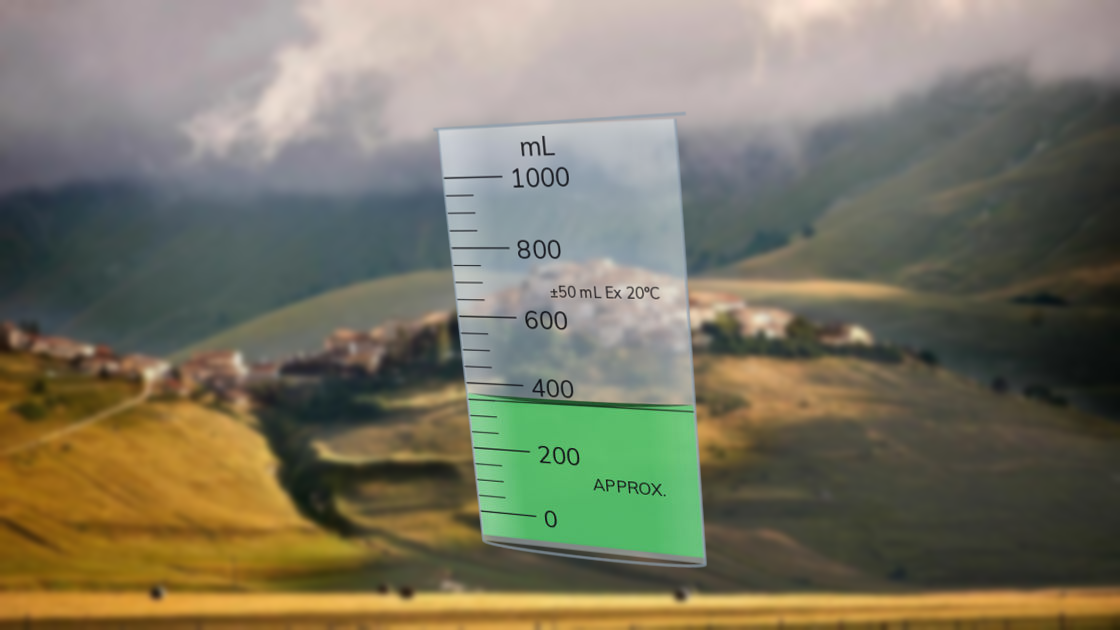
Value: 350 mL
